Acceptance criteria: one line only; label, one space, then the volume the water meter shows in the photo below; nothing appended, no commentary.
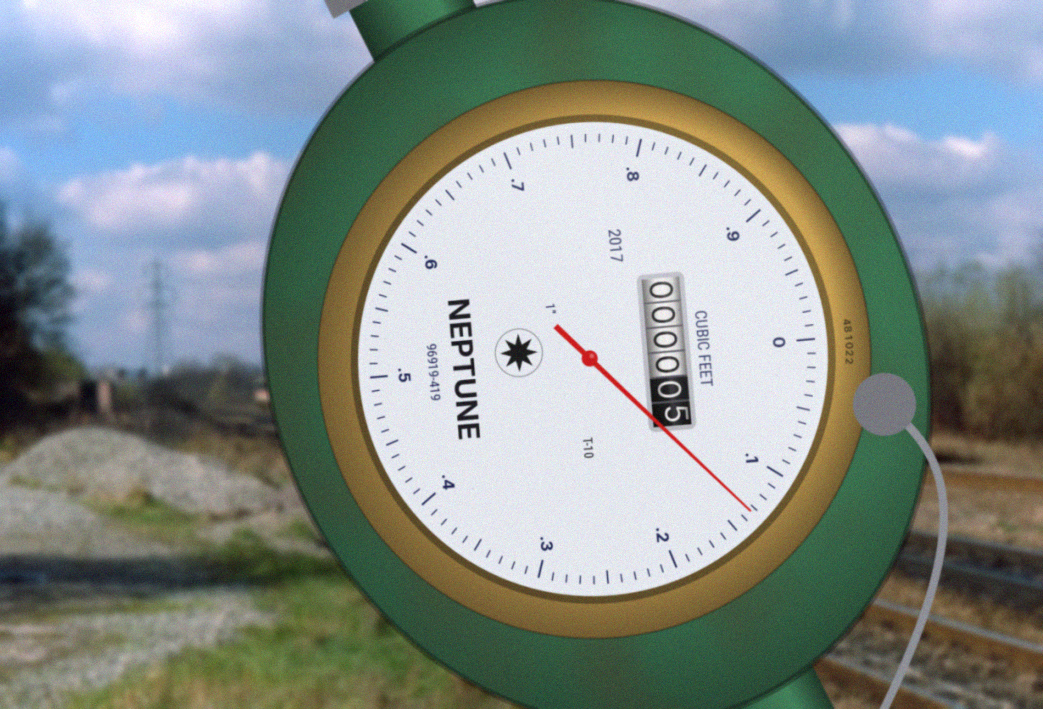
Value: 5.13 ft³
